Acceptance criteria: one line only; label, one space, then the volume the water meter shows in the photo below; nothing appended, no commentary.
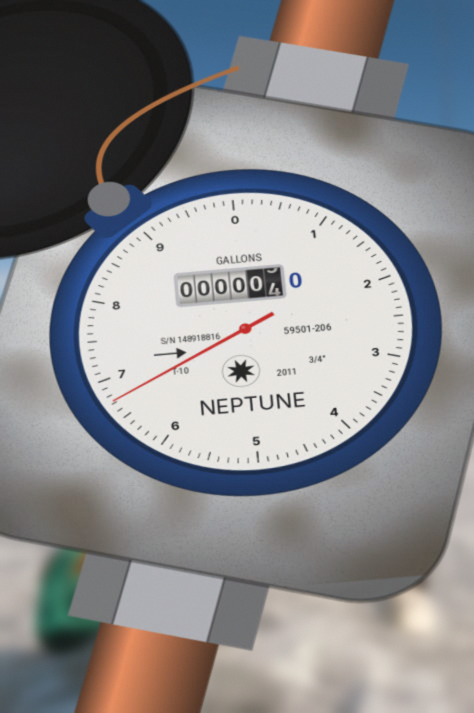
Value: 36.7 gal
